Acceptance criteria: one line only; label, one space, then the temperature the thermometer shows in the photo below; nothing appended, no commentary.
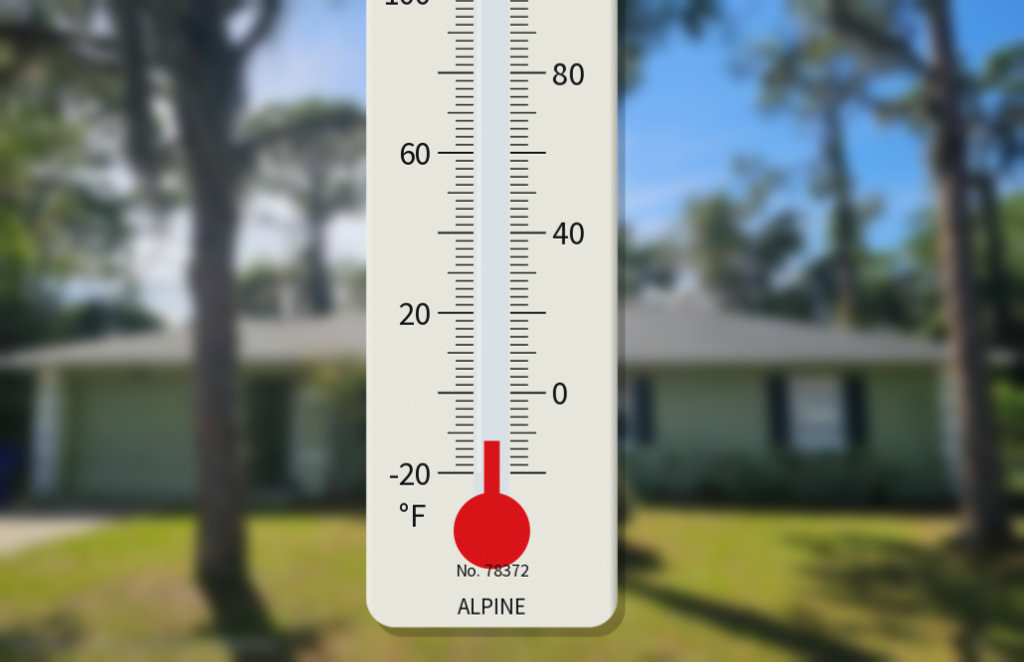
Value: -12 °F
